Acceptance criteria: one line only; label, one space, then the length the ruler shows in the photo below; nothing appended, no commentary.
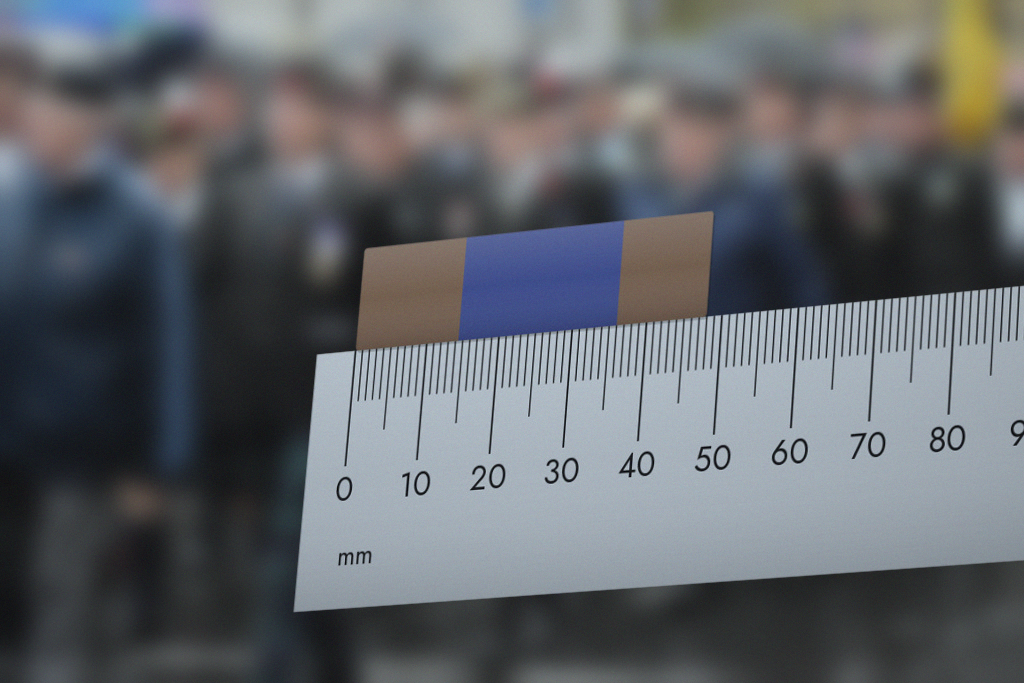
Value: 48 mm
